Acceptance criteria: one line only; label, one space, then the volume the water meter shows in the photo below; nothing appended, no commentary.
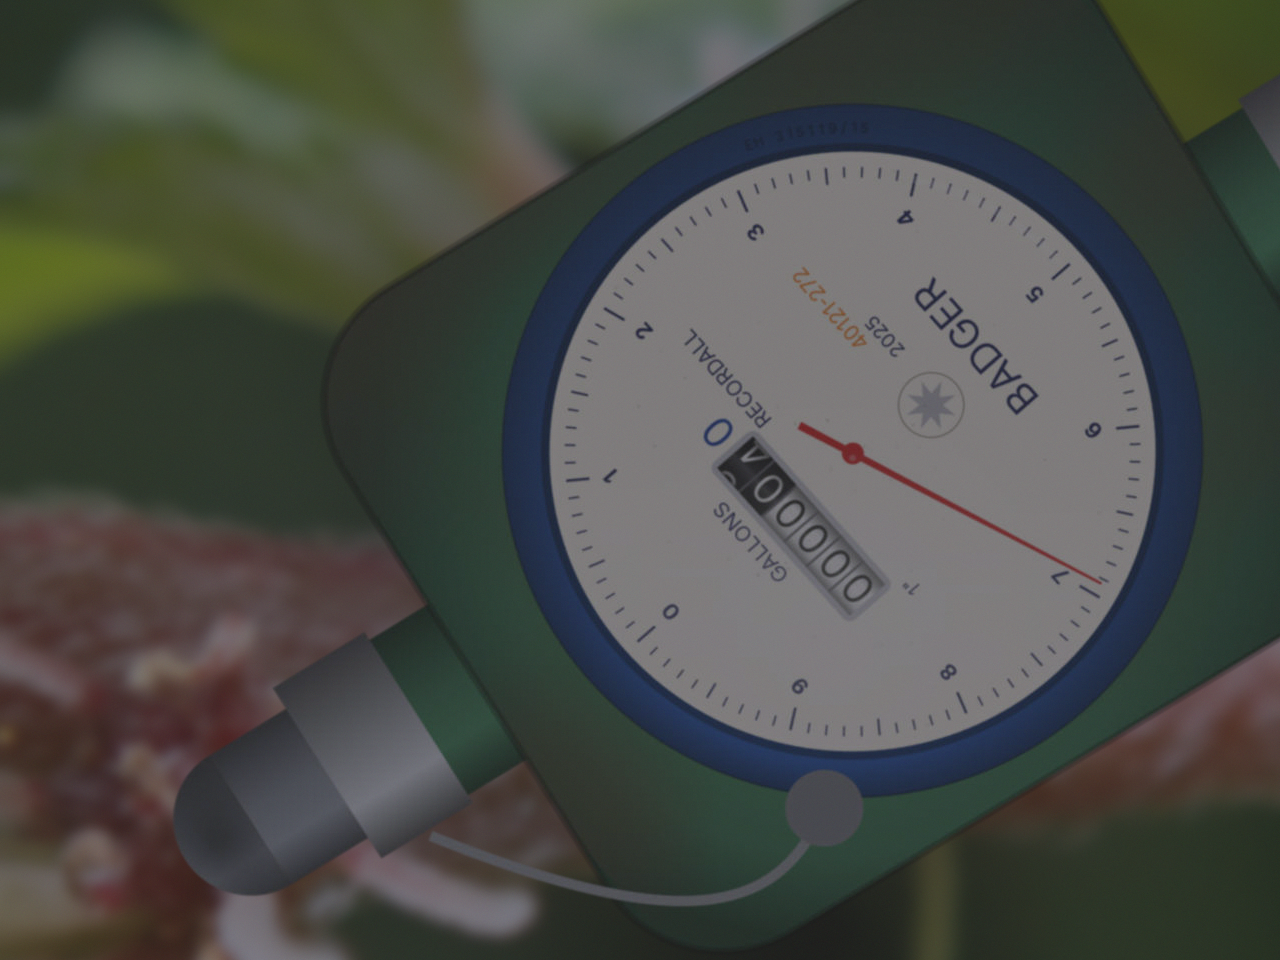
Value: 36.9 gal
